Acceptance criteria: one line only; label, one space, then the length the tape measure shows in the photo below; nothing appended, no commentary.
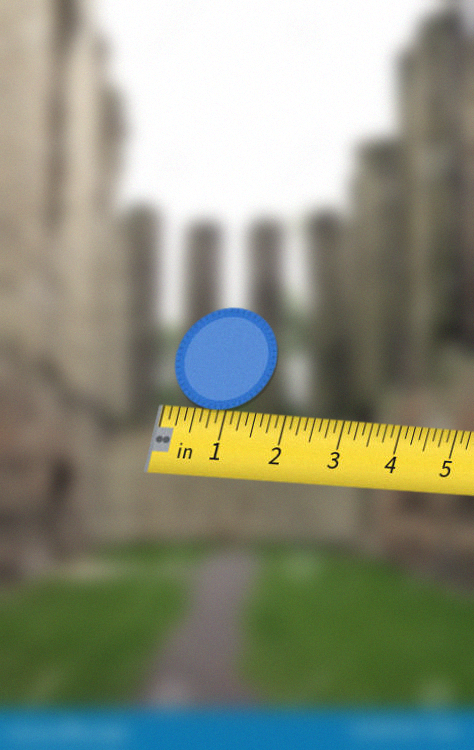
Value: 1.625 in
